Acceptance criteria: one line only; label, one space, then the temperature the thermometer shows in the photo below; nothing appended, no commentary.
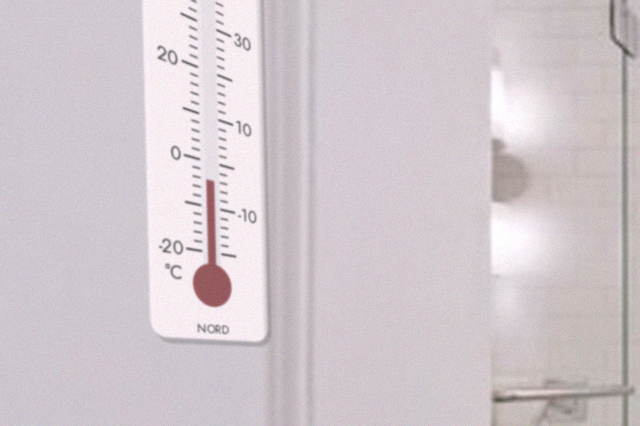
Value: -4 °C
